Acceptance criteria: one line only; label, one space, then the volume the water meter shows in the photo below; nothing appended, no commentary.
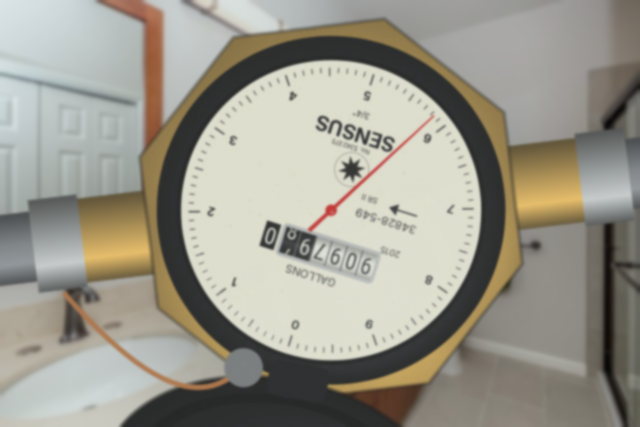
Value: 9097975.8 gal
